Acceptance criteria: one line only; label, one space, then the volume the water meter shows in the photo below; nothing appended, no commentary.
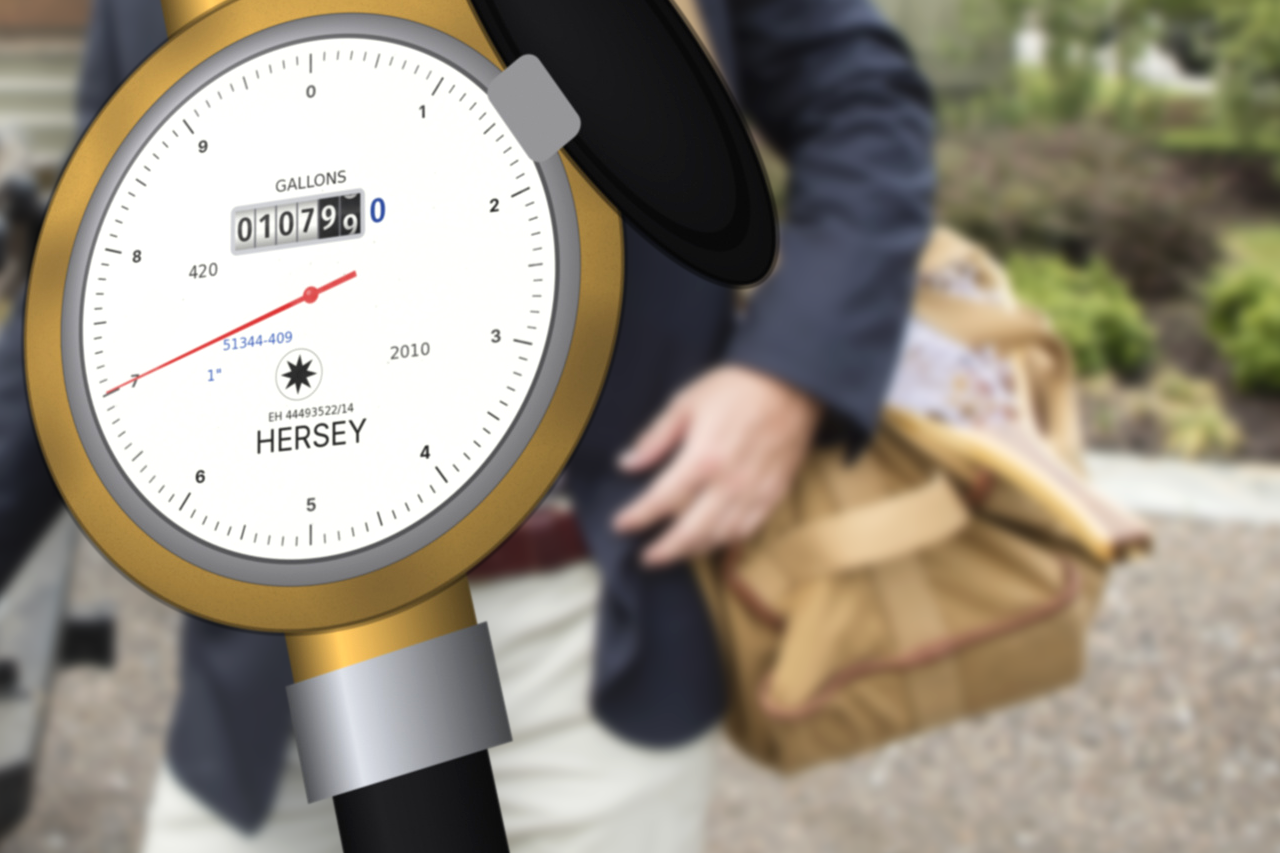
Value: 107987.0 gal
